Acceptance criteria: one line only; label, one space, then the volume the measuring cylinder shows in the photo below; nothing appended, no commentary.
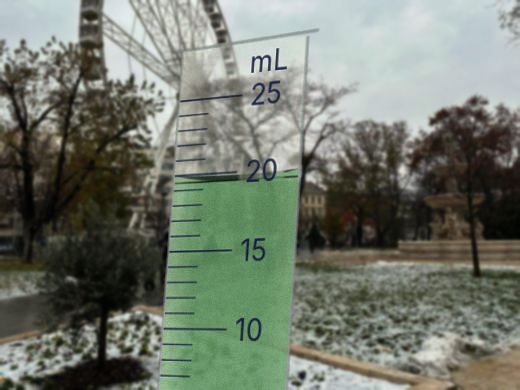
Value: 19.5 mL
